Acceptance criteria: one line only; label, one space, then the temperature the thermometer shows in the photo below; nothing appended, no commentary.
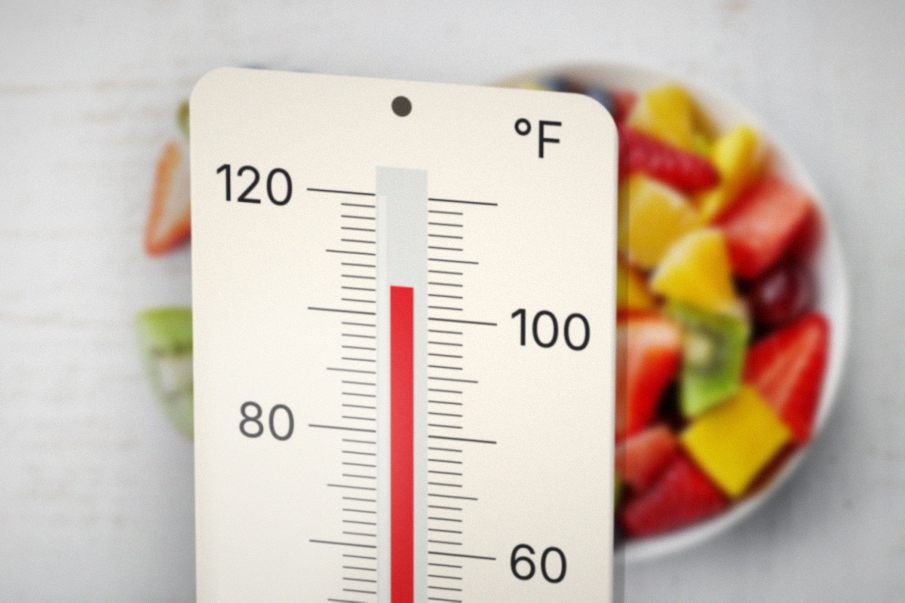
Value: 105 °F
